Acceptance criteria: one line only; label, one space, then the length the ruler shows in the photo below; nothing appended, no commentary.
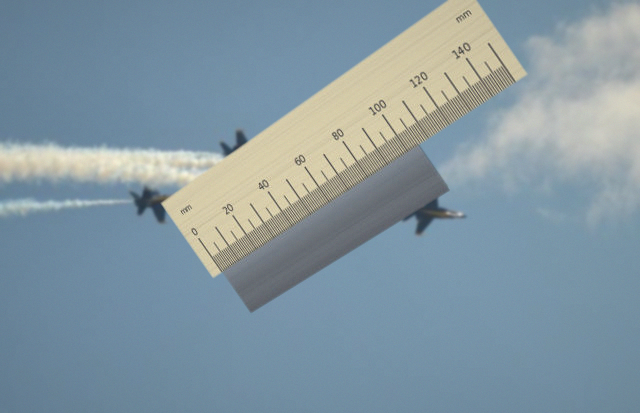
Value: 105 mm
